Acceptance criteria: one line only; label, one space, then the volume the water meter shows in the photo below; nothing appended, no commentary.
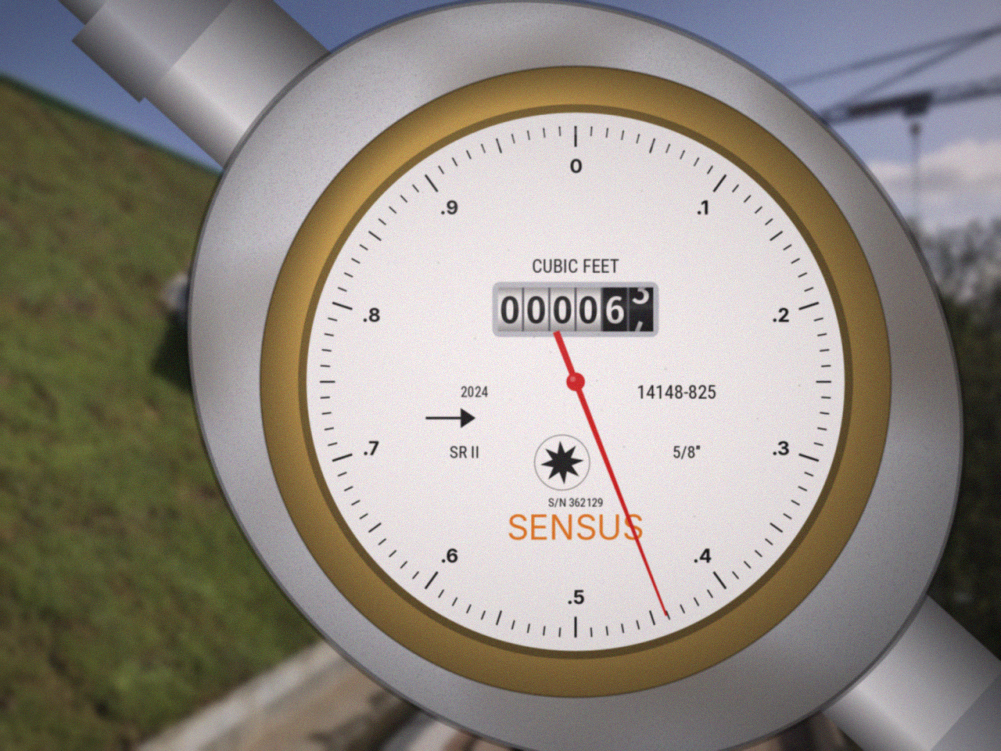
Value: 63.44 ft³
